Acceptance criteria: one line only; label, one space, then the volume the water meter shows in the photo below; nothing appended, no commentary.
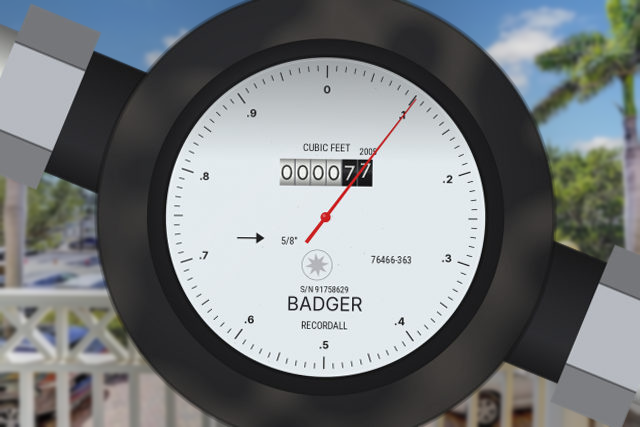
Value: 77.10 ft³
